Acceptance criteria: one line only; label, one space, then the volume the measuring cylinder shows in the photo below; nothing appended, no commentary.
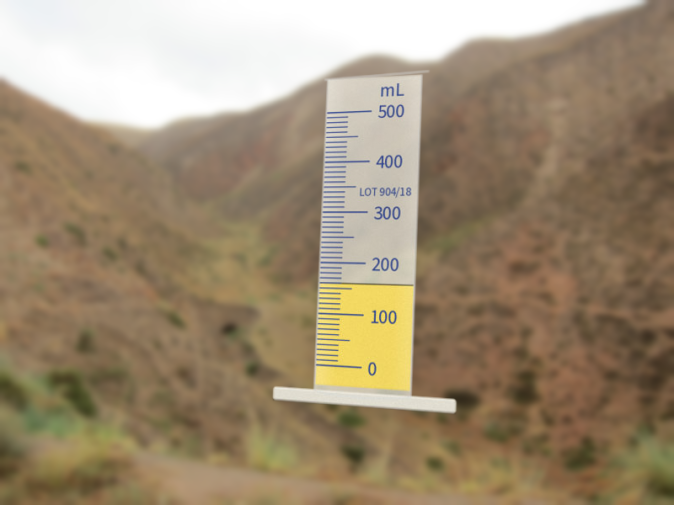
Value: 160 mL
